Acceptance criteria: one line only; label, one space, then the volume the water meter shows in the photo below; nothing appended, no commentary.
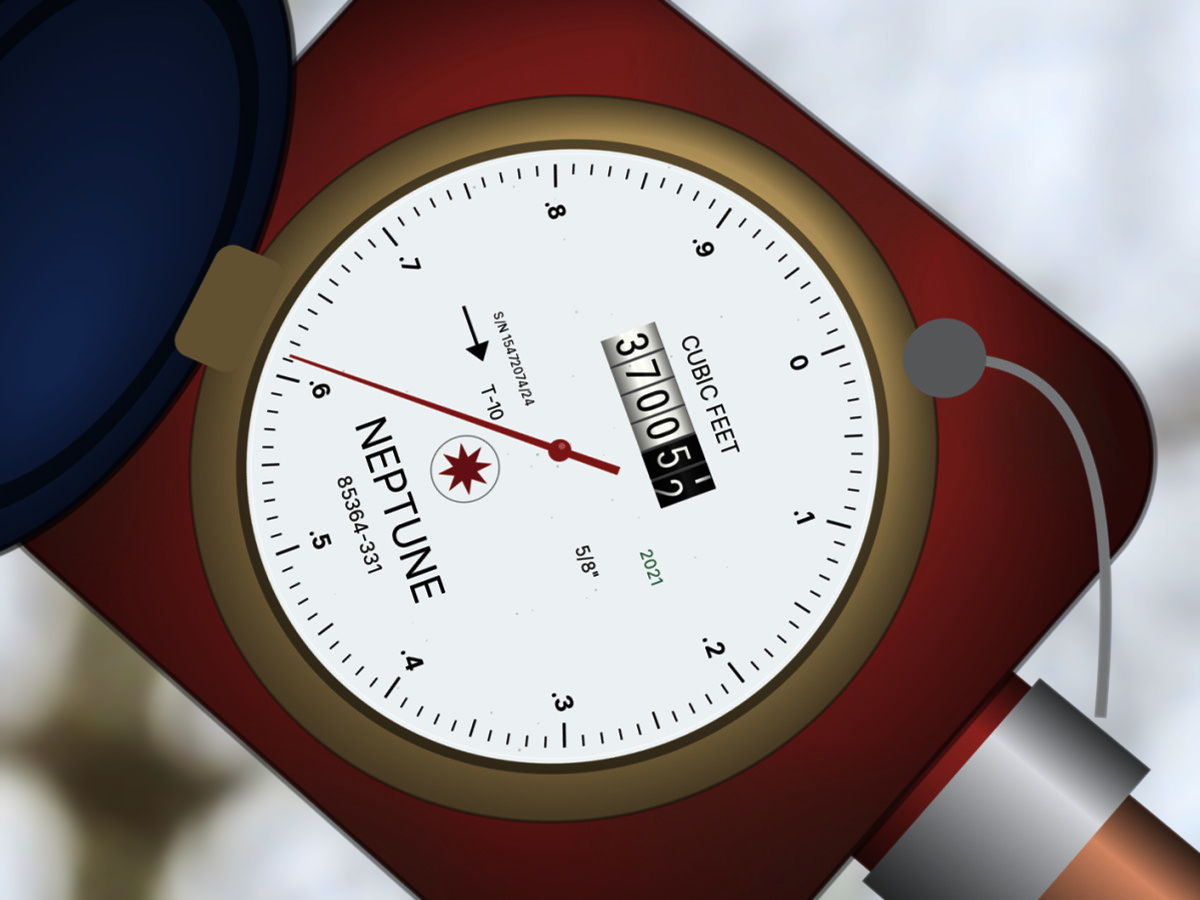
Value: 370051.61 ft³
